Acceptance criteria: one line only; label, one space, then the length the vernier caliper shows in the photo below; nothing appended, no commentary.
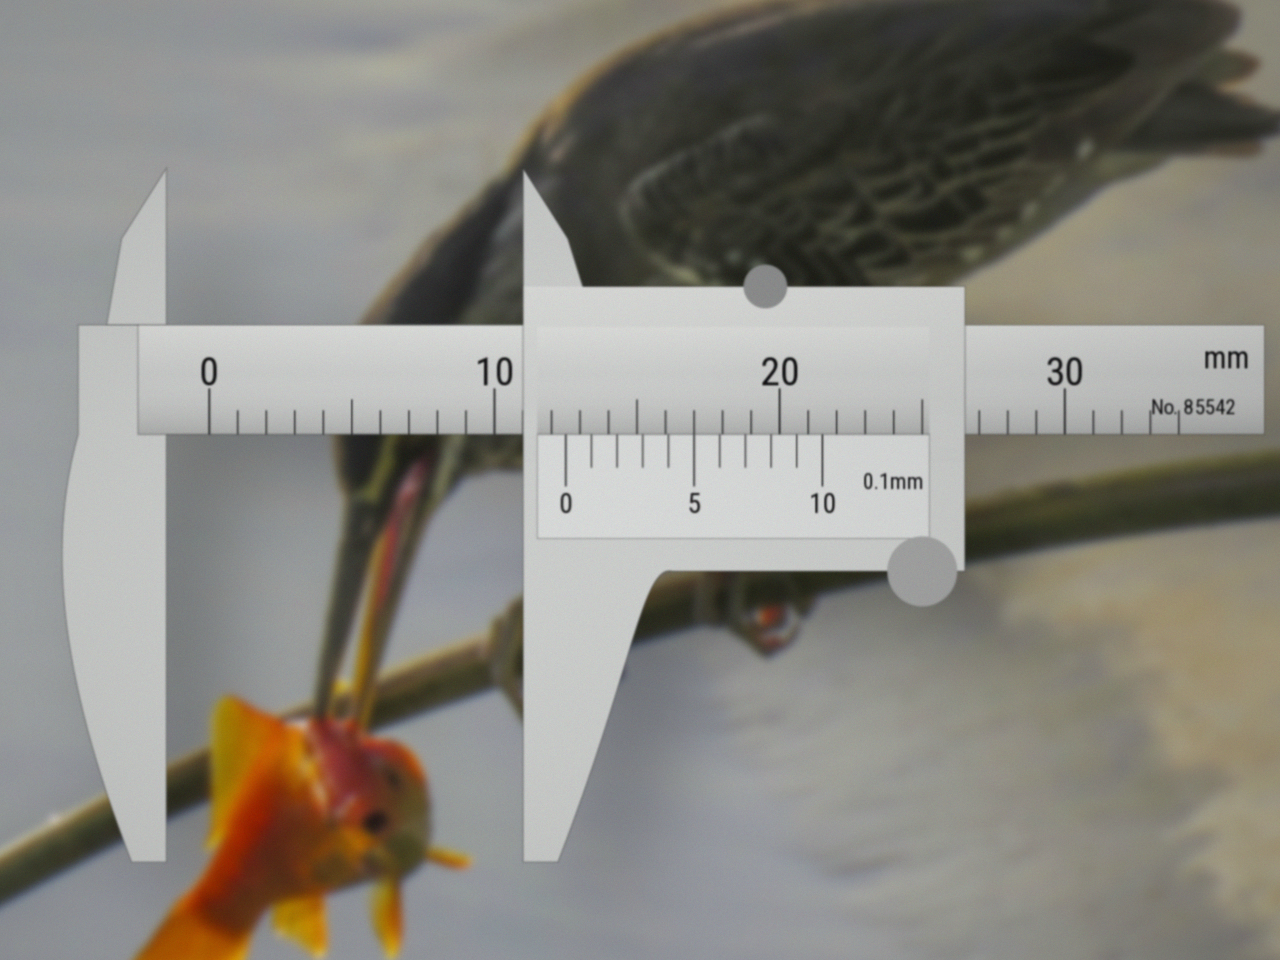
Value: 12.5 mm
